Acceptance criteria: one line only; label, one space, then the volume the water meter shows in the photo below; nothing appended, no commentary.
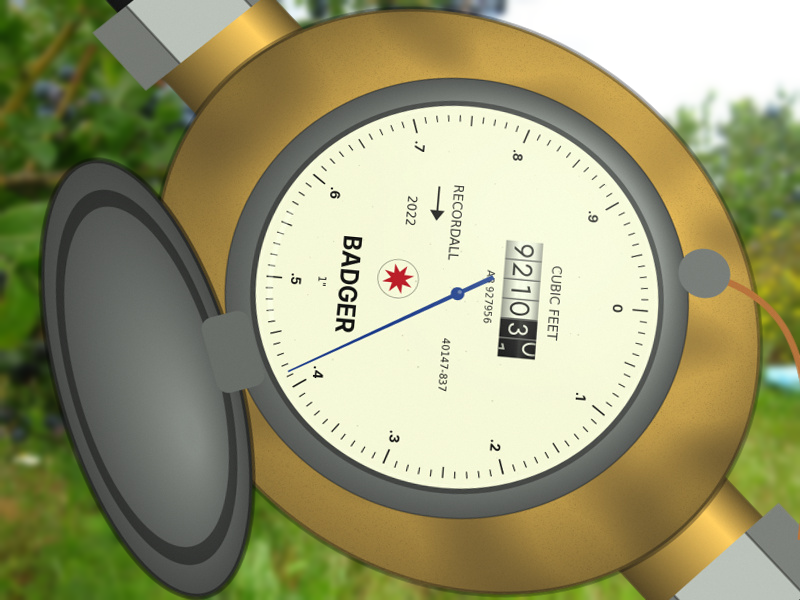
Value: 921030.41 ft³
